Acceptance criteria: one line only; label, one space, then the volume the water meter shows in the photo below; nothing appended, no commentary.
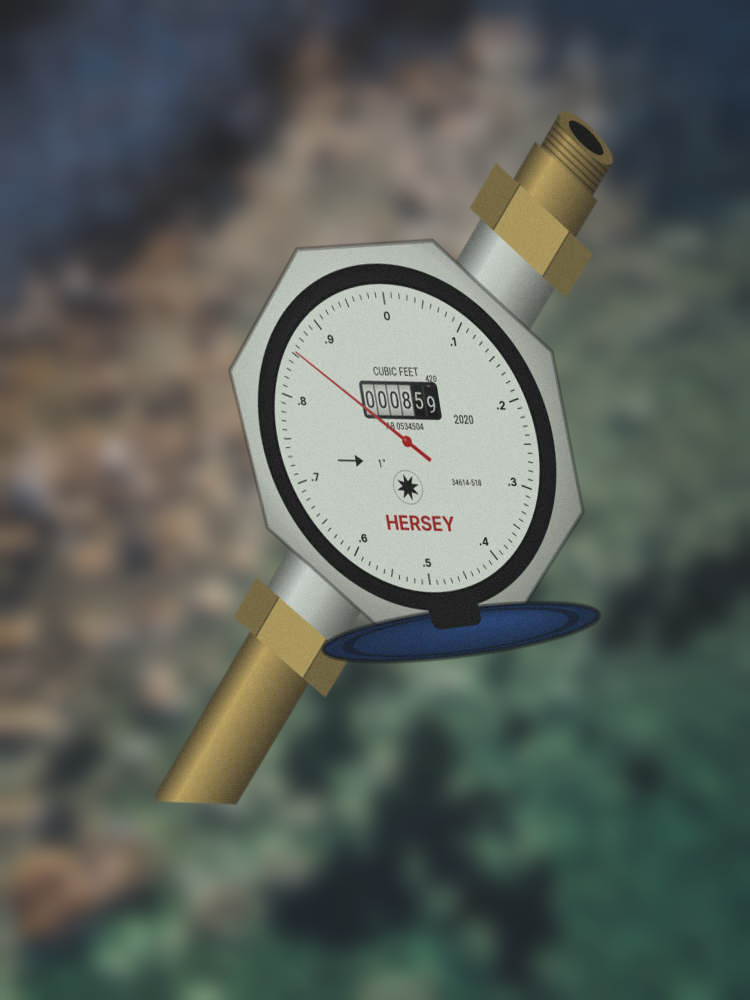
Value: 858.85 ft³
